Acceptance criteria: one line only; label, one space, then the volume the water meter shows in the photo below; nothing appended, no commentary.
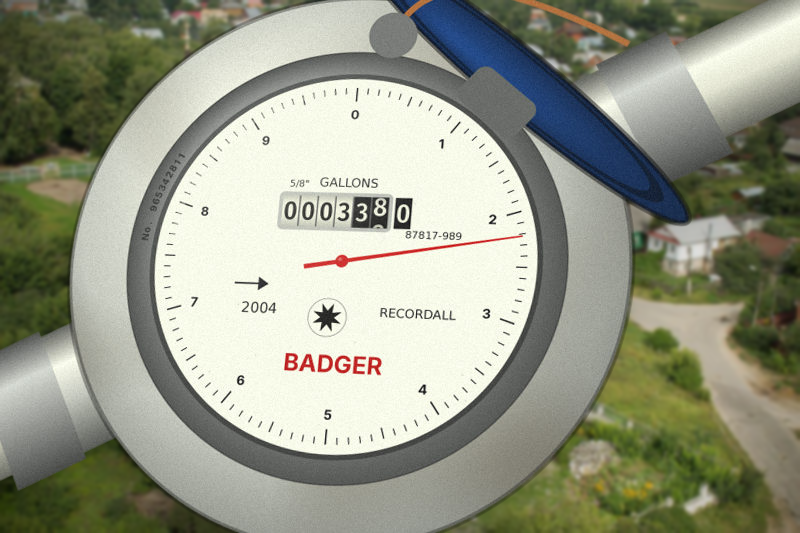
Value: 3382.2 gal
